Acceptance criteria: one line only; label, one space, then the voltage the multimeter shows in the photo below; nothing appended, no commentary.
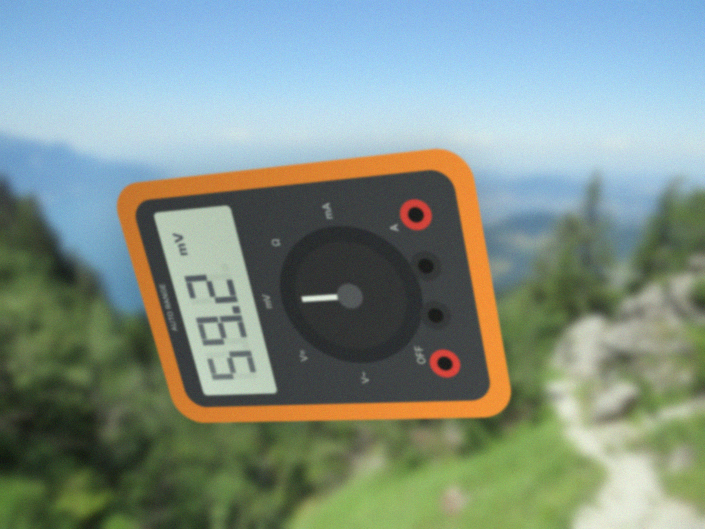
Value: 59.2 mV
